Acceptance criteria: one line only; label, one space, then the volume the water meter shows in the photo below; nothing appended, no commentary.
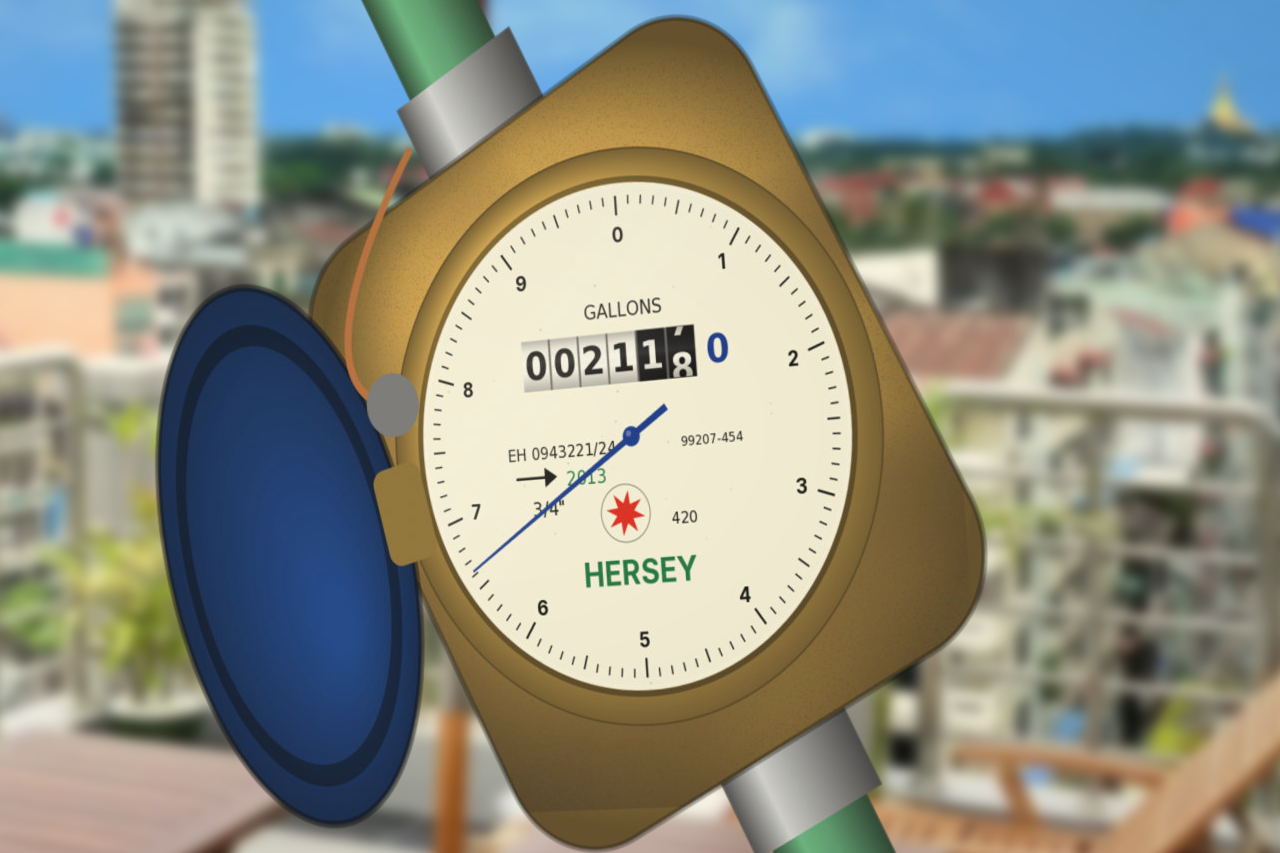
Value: 21176.6 gal
